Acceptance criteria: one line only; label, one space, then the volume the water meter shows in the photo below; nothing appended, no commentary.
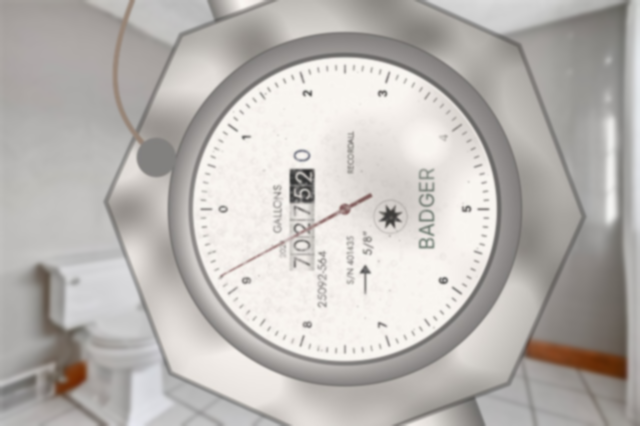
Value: 7027519.2 gal
